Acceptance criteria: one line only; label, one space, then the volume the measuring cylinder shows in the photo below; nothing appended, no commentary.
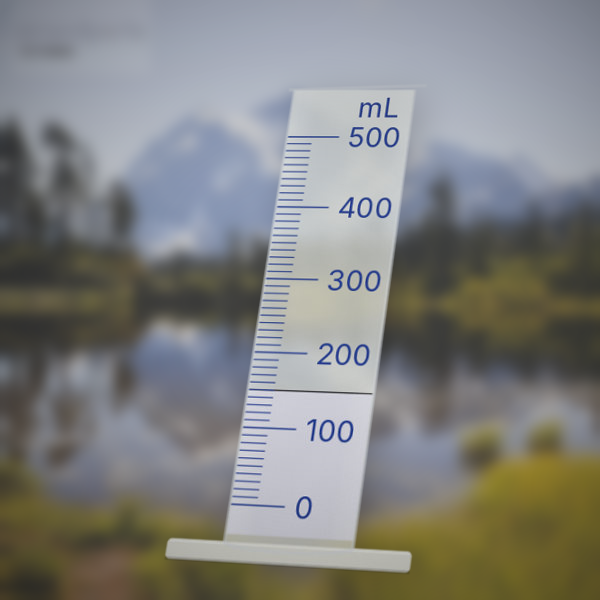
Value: 150 mL
